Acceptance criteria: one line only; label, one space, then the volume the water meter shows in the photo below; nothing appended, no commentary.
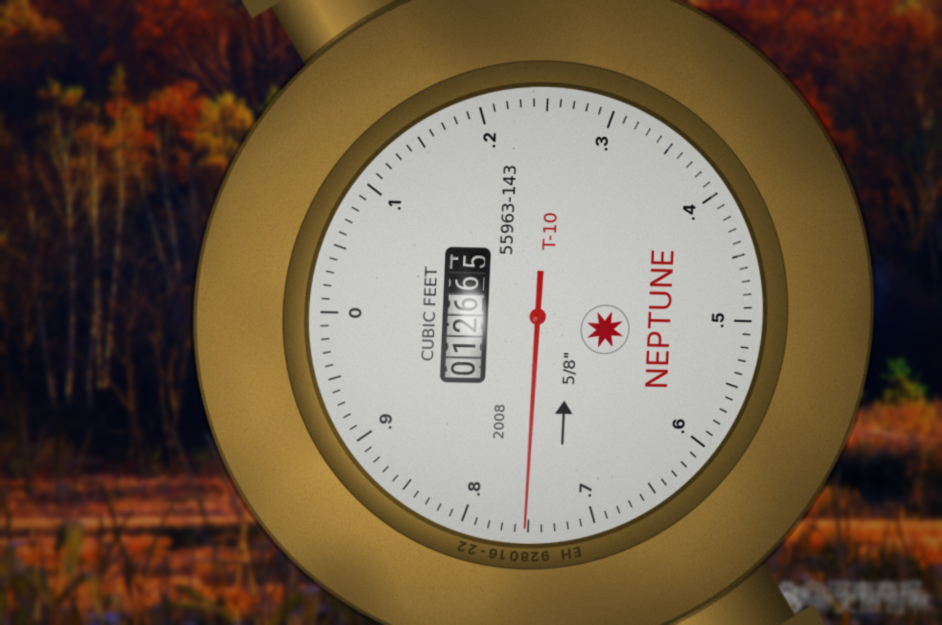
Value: 12664.75 ft³
